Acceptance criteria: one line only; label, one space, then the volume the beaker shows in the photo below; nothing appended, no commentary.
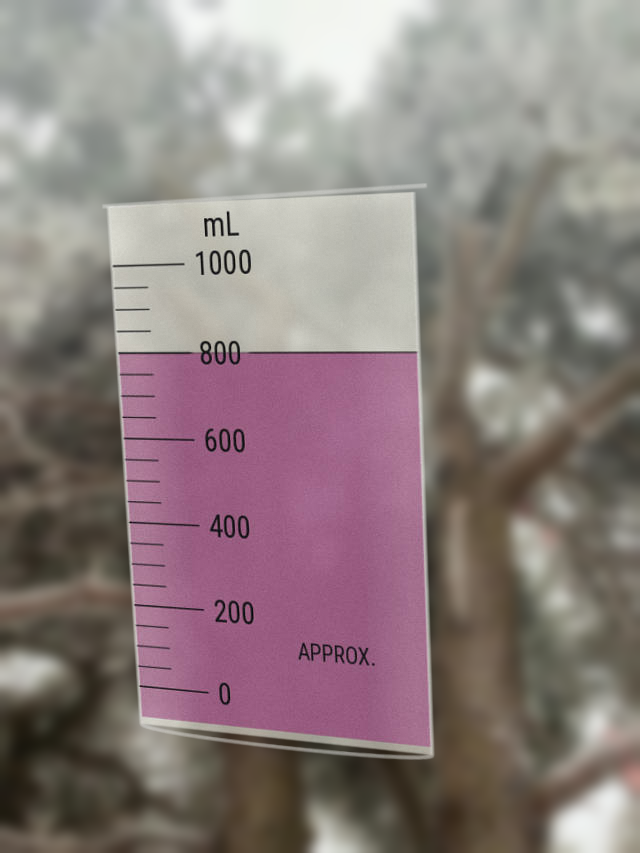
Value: 800 mL
